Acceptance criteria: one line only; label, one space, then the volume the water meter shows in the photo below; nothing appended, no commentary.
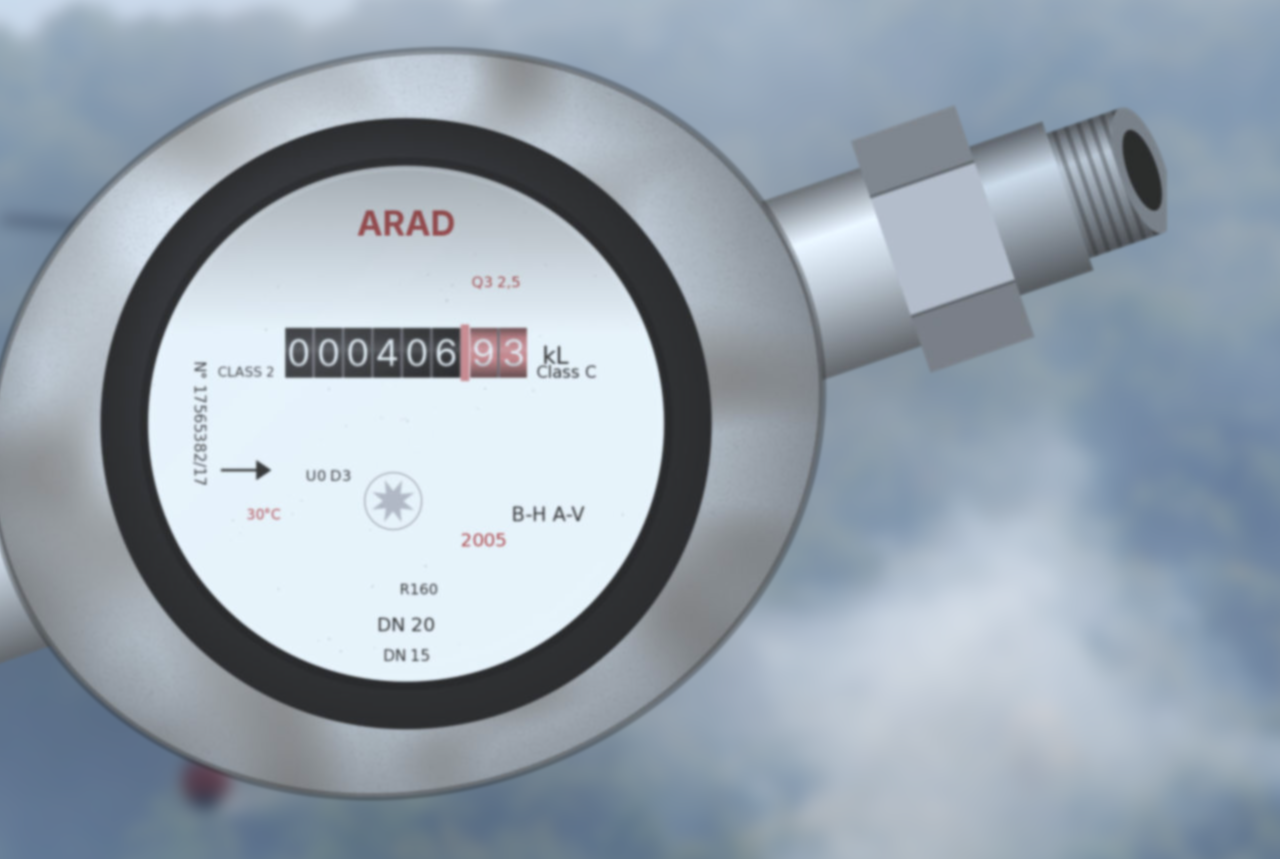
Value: 406.93 kL
